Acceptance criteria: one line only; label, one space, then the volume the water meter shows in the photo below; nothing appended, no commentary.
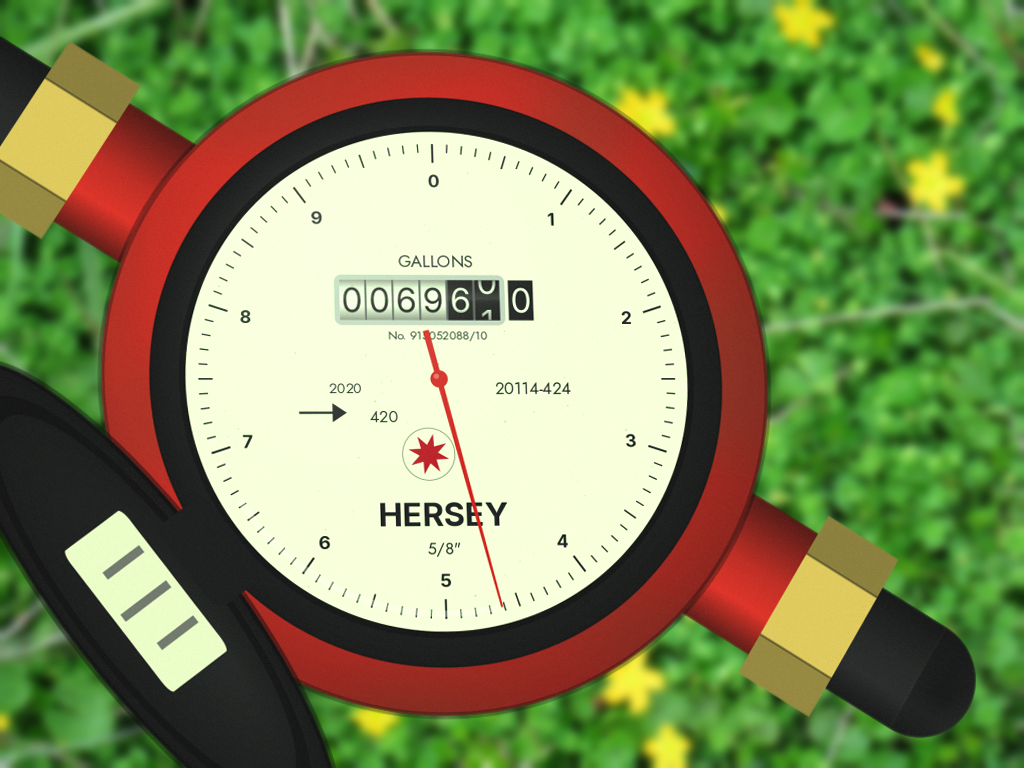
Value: 69604.6 gal
